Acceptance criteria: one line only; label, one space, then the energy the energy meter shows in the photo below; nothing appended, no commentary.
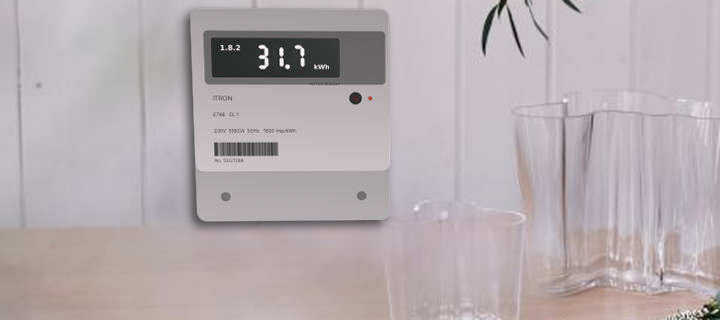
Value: 31.7 kWh
